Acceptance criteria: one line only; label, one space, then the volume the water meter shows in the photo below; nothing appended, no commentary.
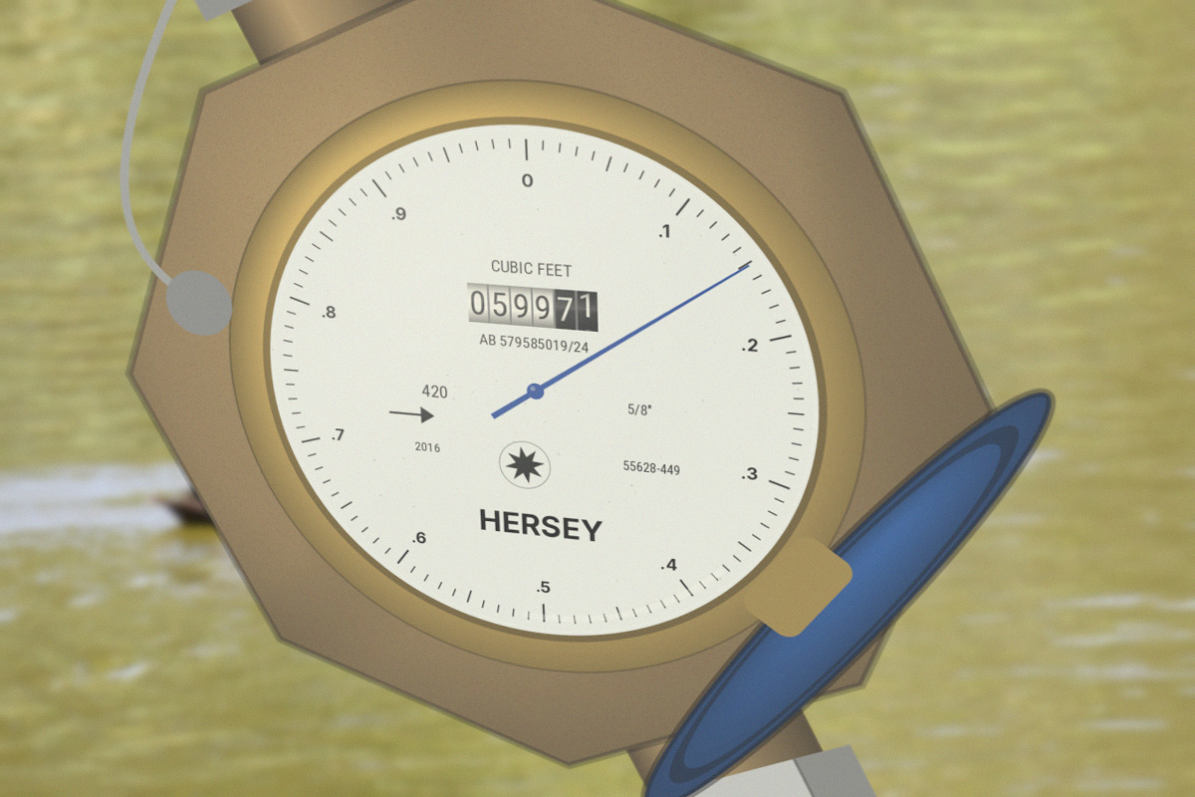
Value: 59971.15 ft³
